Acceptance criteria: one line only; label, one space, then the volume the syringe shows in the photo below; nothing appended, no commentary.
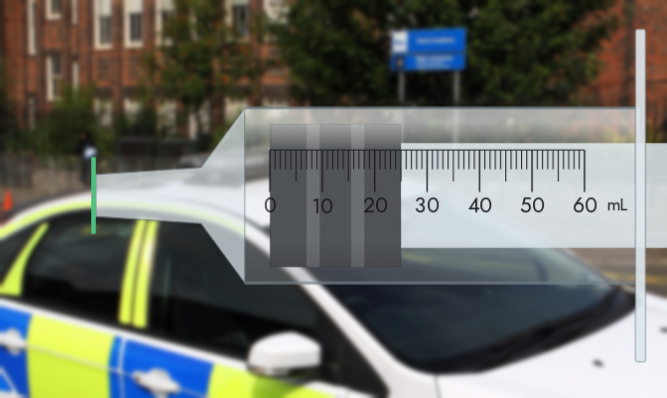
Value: 0 mL
